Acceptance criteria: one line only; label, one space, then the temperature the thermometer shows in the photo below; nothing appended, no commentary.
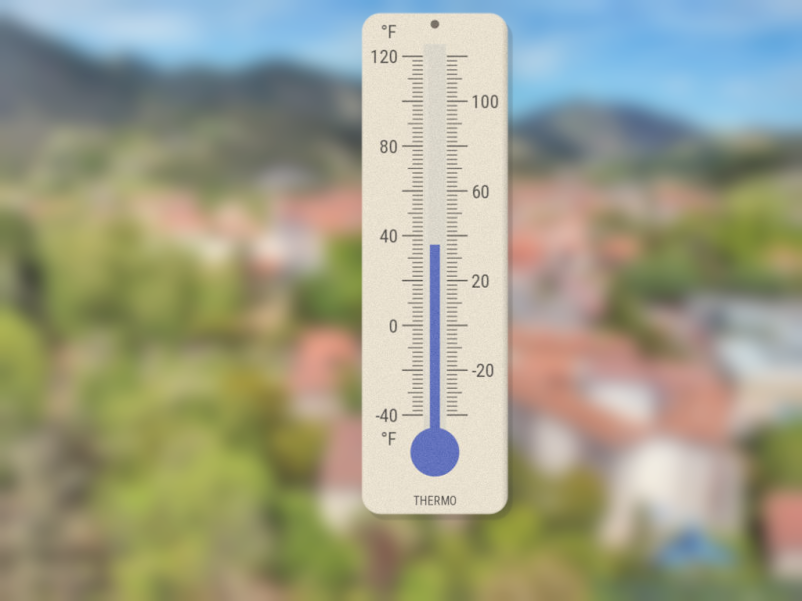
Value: 36 °F
